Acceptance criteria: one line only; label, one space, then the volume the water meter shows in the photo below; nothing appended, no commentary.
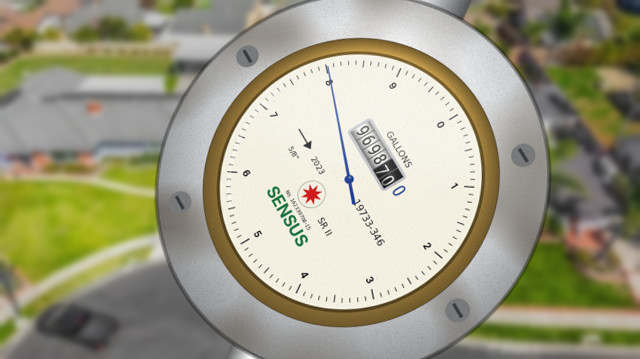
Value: 9698698.0 gal
